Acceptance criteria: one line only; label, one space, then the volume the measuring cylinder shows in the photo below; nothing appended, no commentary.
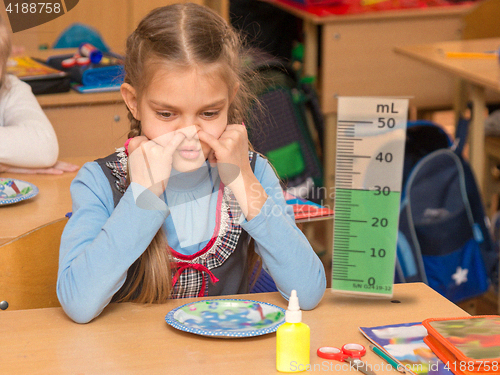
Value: 30 mL
